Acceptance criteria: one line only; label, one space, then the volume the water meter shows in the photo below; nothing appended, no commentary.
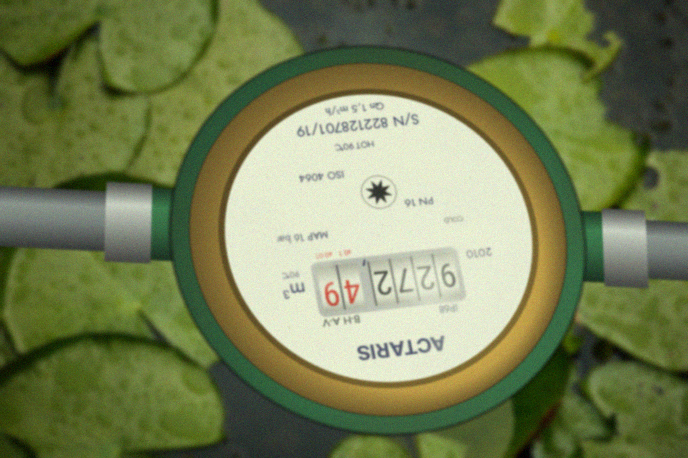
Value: 9272.49 m³
